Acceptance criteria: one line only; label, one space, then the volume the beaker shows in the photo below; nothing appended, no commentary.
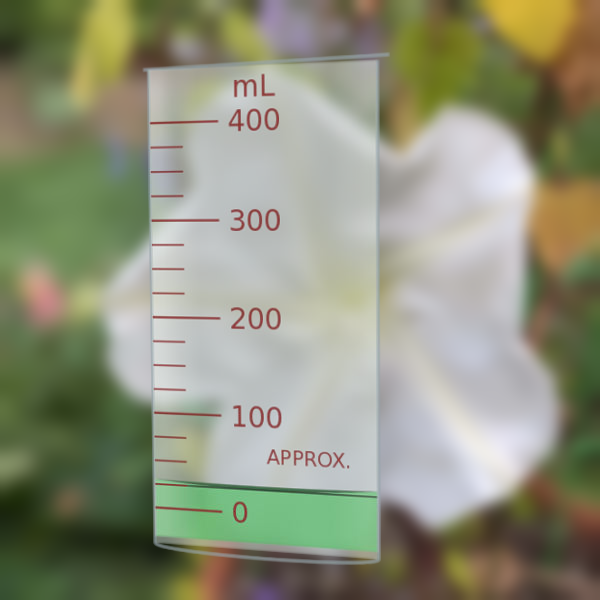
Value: 25 mL
